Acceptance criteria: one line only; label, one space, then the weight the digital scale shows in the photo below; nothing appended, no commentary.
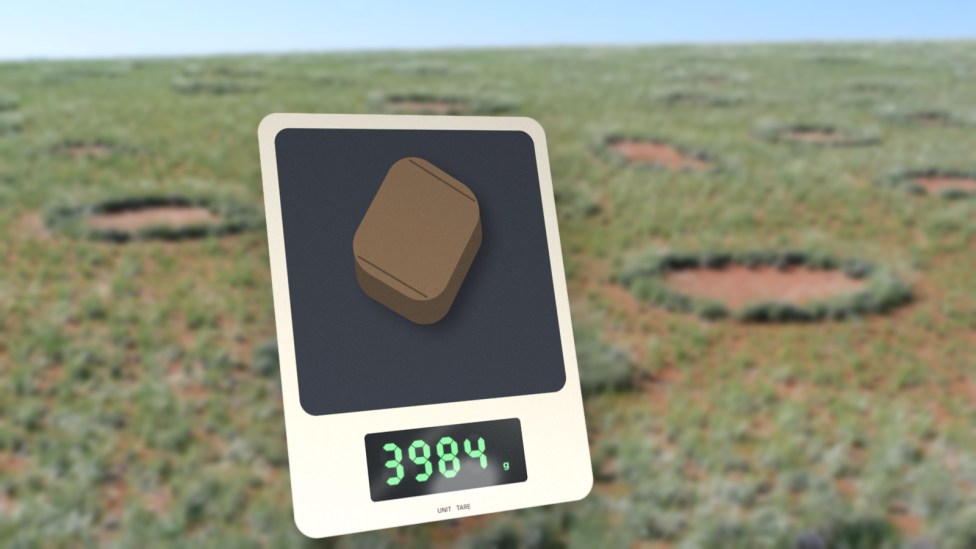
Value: 3984 g
